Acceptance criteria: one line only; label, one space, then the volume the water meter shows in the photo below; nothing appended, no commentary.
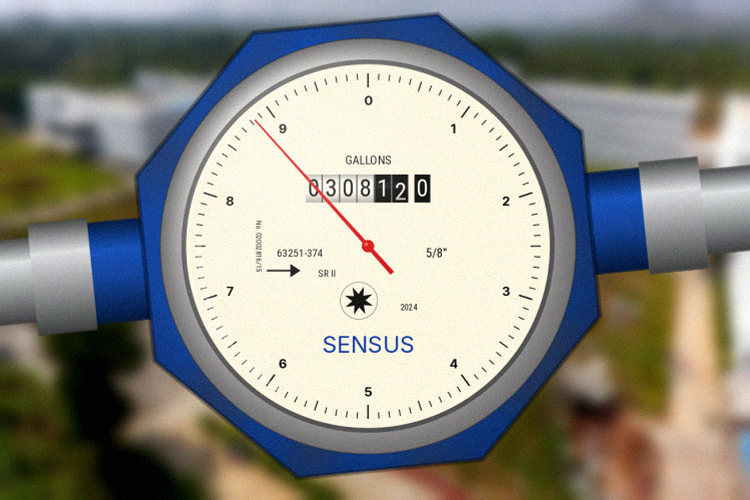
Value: 308118.8 gal
